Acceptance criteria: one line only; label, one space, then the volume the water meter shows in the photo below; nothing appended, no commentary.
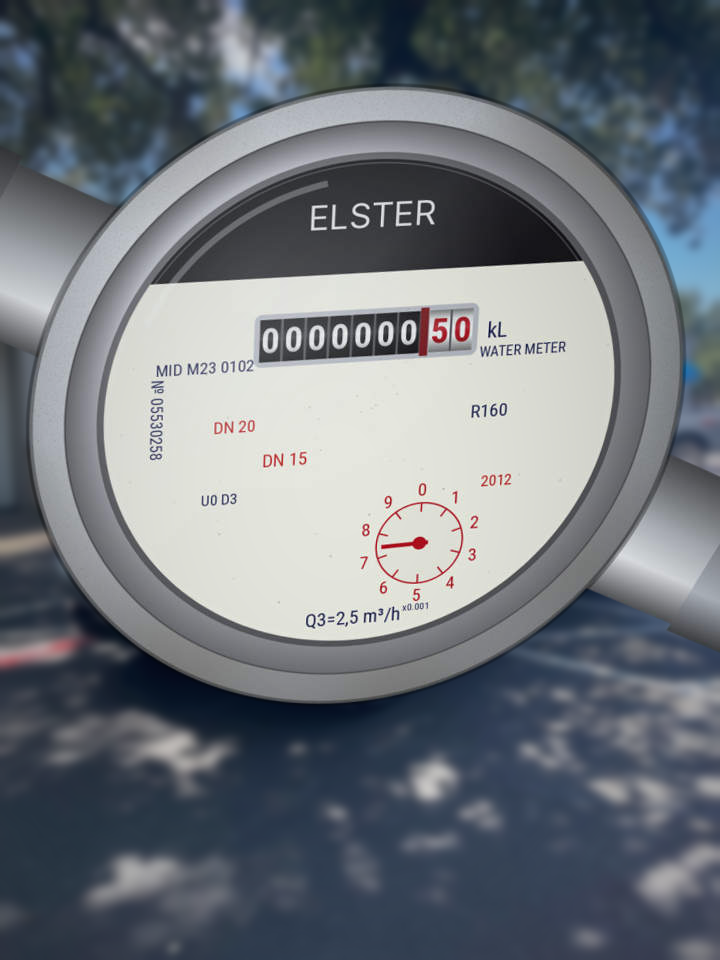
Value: 0.507 kL
